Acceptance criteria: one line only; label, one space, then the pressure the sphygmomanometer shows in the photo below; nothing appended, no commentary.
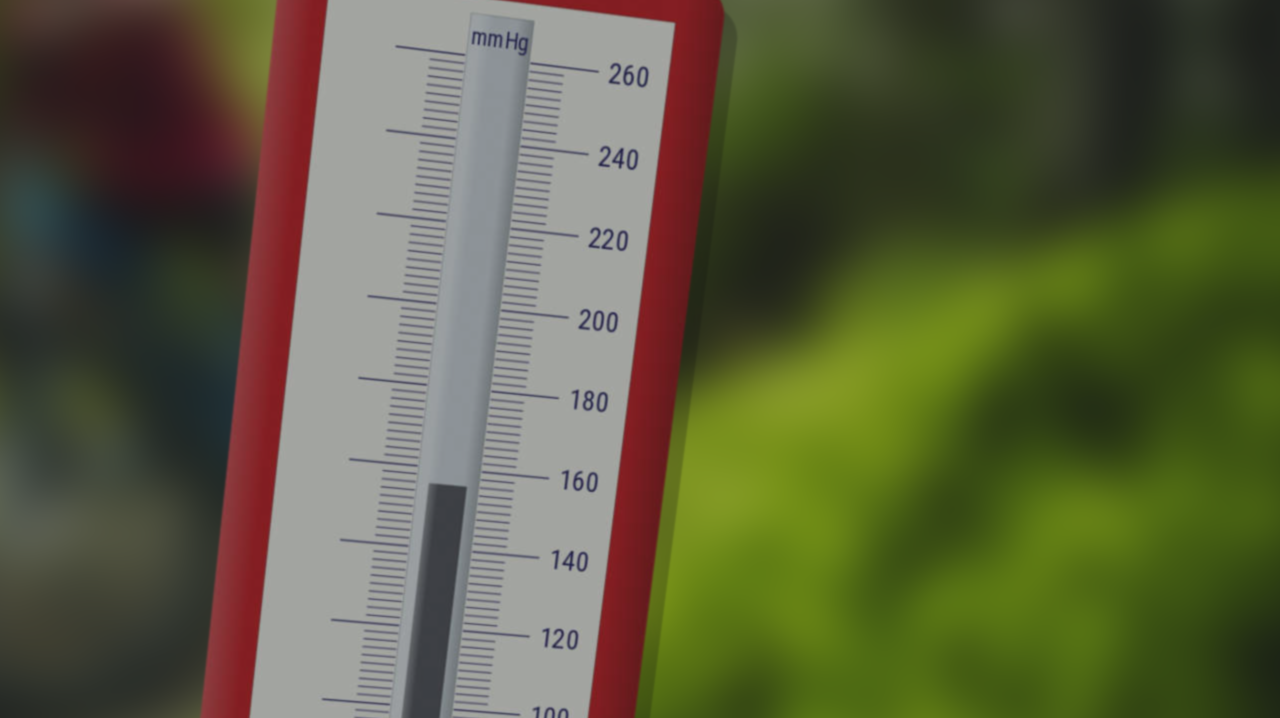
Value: 156 mmHg
